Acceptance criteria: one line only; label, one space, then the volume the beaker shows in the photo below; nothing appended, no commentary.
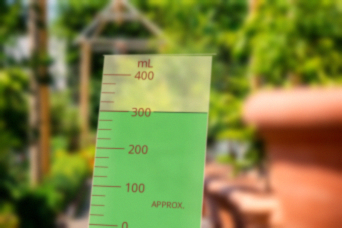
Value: 300 mL
